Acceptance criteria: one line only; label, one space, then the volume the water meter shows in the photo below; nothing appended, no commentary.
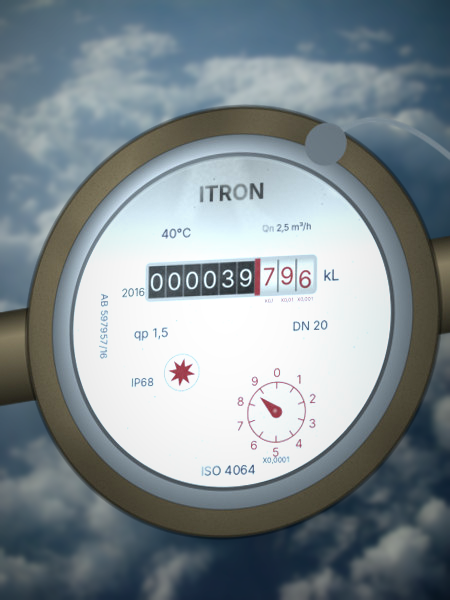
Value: 39.7958 kL
